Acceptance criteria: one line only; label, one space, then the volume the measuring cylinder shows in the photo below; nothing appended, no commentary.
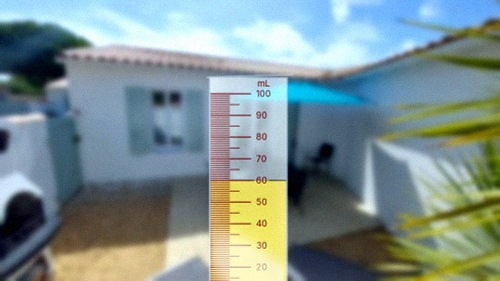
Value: 60 mL
